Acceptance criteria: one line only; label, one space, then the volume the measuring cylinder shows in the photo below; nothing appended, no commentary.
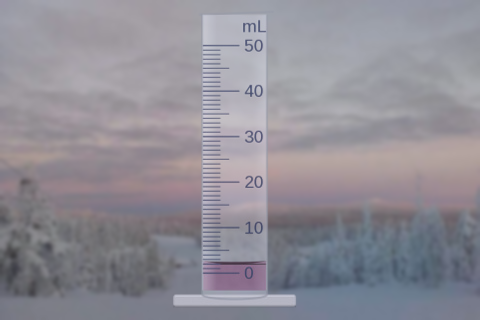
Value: 2 mL
